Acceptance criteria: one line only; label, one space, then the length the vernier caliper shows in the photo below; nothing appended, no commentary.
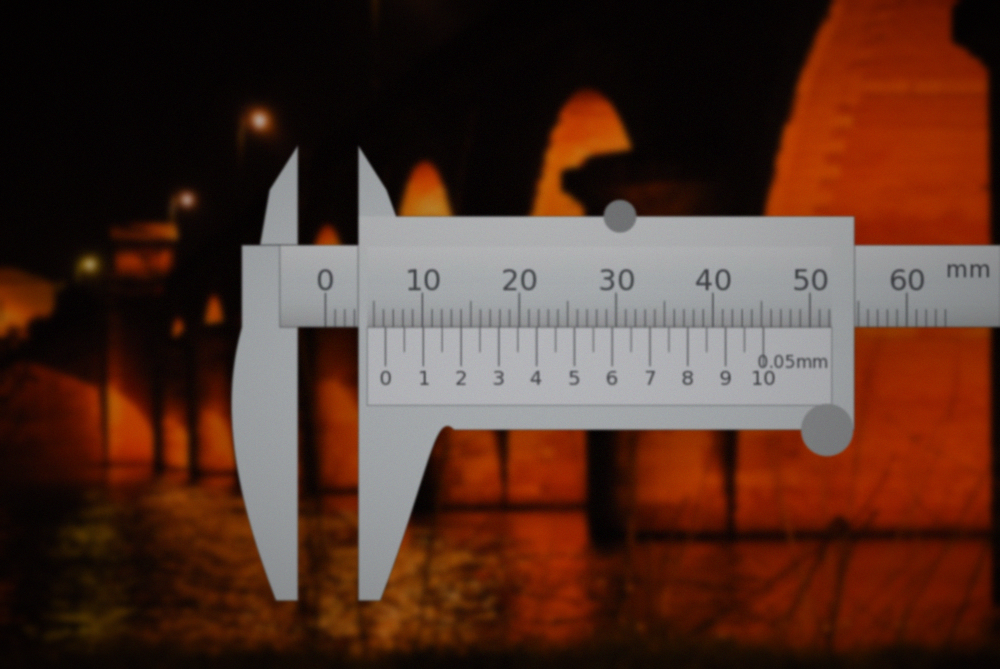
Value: 6.2 mm
